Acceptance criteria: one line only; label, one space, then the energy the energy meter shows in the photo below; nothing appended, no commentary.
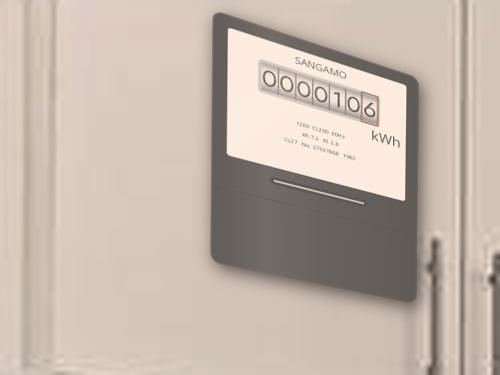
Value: 10.6 kWh
